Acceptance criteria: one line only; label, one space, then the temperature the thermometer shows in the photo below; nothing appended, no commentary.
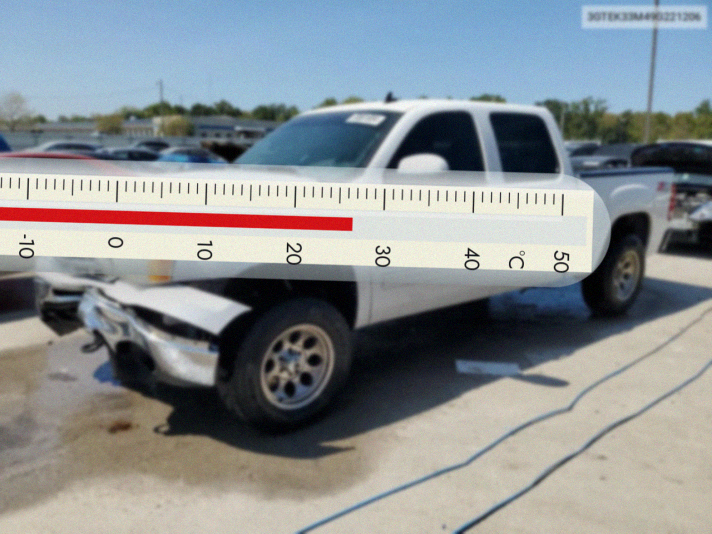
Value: 26.5 °C
